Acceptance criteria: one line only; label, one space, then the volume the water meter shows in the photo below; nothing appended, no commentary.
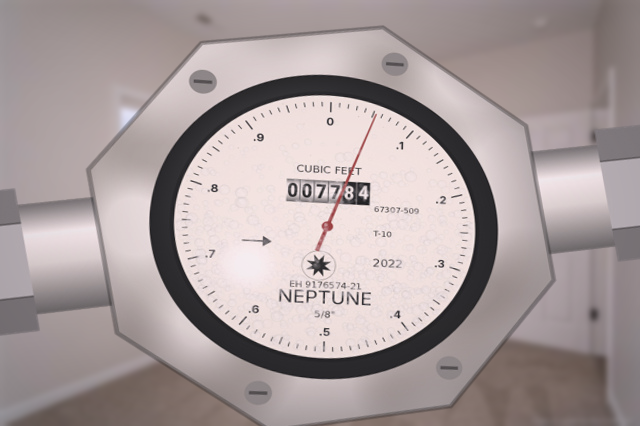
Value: 7784.05 ft³
